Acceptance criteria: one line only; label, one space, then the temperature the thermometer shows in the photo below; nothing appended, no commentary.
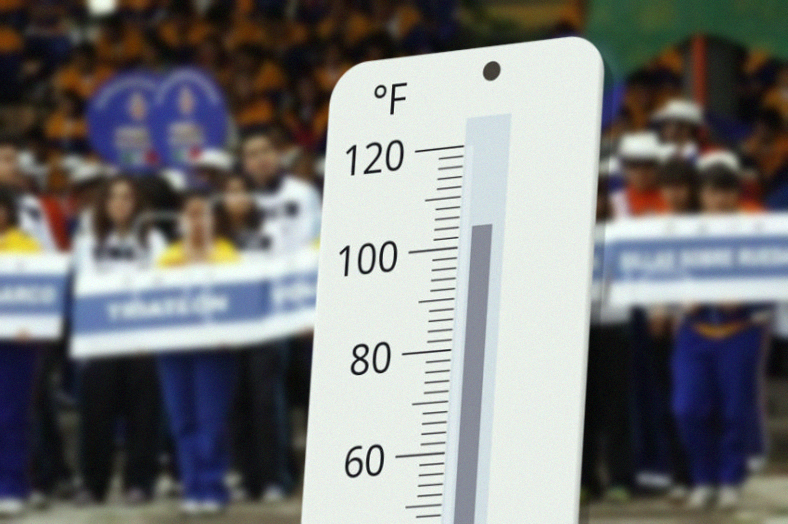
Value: 104 °F
